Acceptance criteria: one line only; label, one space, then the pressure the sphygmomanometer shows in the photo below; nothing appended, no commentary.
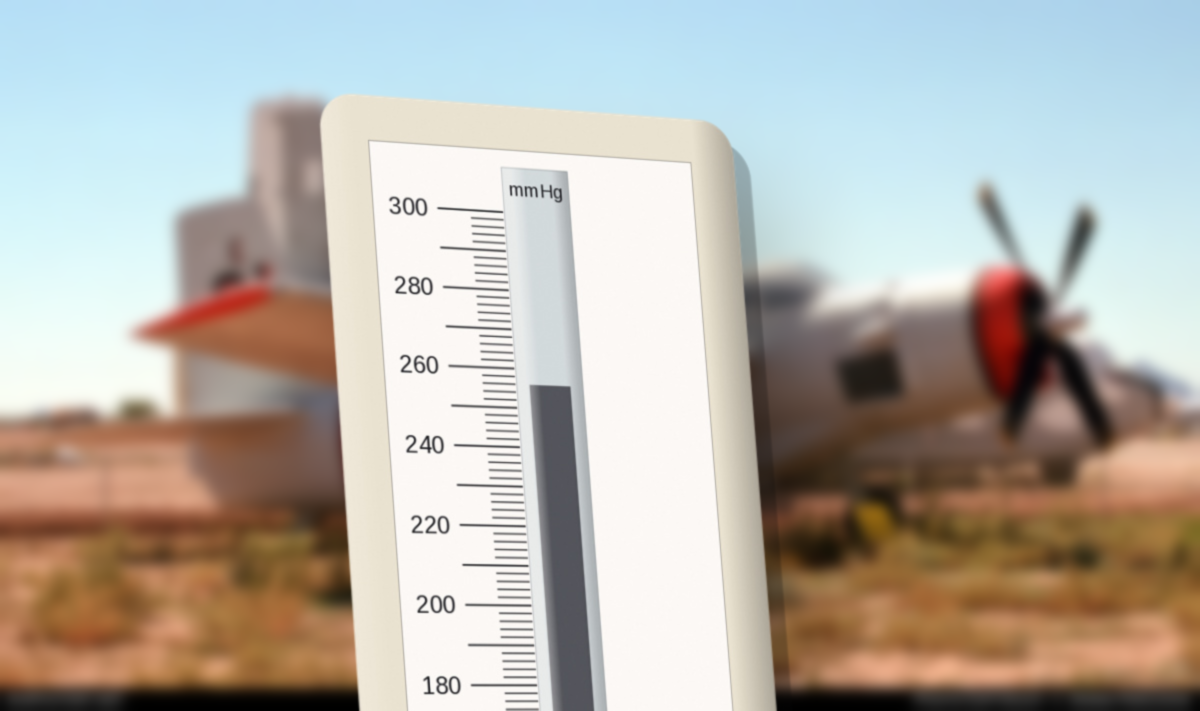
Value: 256 mmHg
